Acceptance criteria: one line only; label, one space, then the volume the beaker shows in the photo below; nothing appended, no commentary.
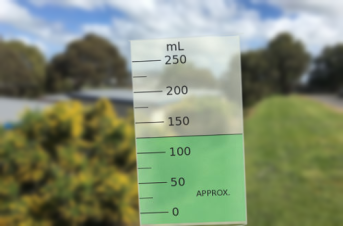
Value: 125 mL
